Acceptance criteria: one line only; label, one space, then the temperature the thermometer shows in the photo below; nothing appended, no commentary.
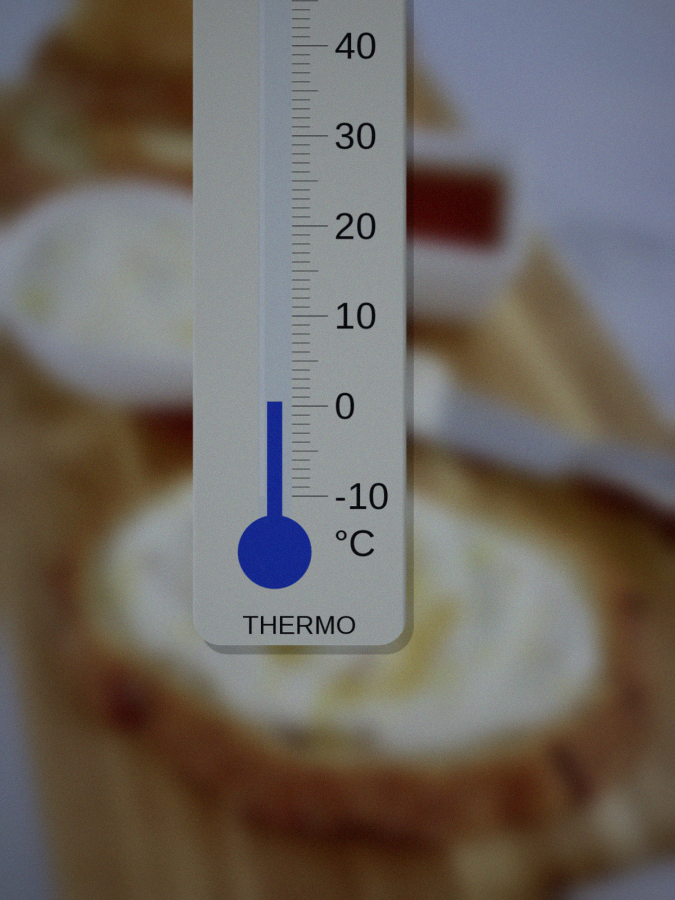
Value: 0.5 °C
